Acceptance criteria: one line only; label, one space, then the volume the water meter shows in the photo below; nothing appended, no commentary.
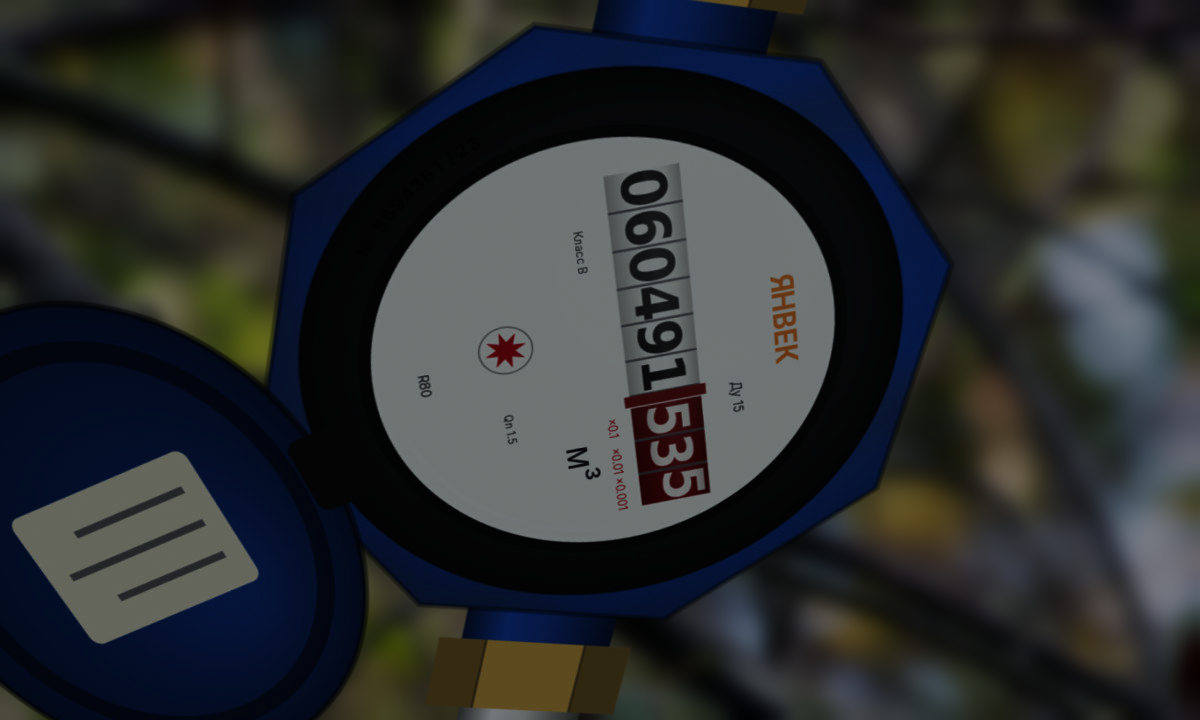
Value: 60491.535 m³
